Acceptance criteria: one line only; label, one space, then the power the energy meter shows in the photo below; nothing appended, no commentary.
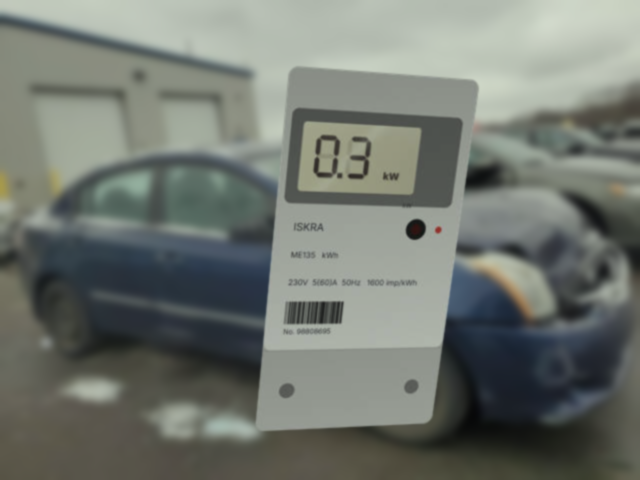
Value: 0.3 kW
